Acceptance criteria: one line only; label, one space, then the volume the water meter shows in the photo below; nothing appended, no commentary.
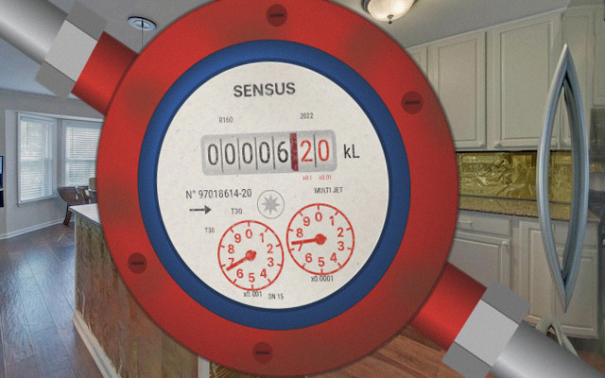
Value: 6.2067 kL
